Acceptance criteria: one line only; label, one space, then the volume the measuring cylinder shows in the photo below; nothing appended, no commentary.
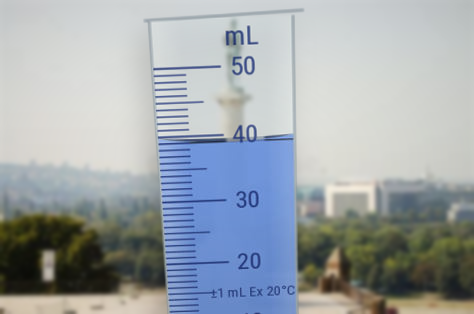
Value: 39 mL
